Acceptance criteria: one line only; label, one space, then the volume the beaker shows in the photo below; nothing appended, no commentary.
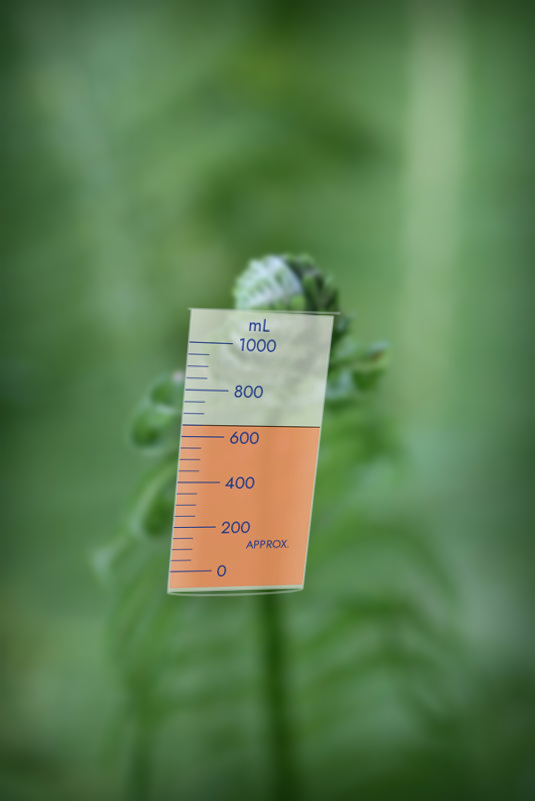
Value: 650 mL
